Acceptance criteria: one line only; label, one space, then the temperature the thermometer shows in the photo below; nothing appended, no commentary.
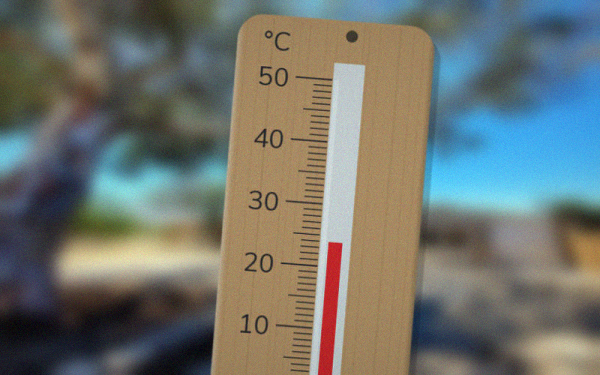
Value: 24 °C
